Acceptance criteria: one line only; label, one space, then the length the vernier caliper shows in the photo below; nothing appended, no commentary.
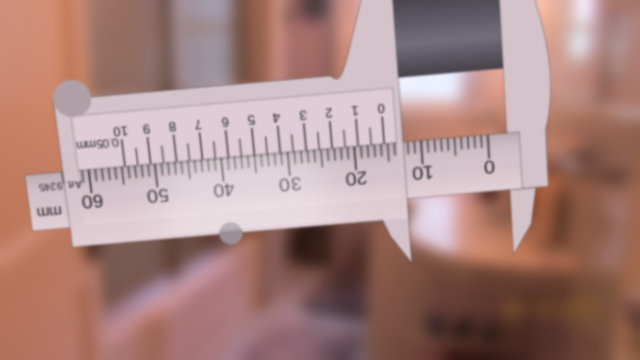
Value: 15.5 mm
